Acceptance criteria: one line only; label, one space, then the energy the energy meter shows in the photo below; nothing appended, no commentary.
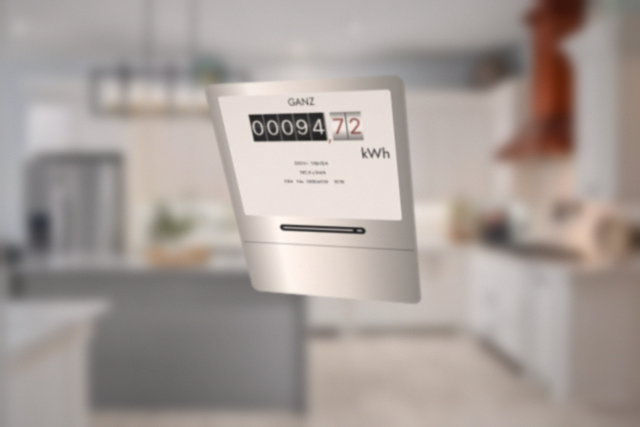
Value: 94.72 kWh
